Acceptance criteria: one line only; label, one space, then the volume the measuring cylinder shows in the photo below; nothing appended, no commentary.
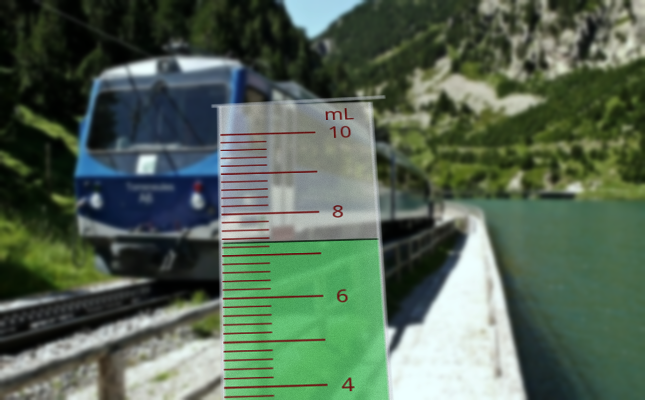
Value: 7.3 mL
